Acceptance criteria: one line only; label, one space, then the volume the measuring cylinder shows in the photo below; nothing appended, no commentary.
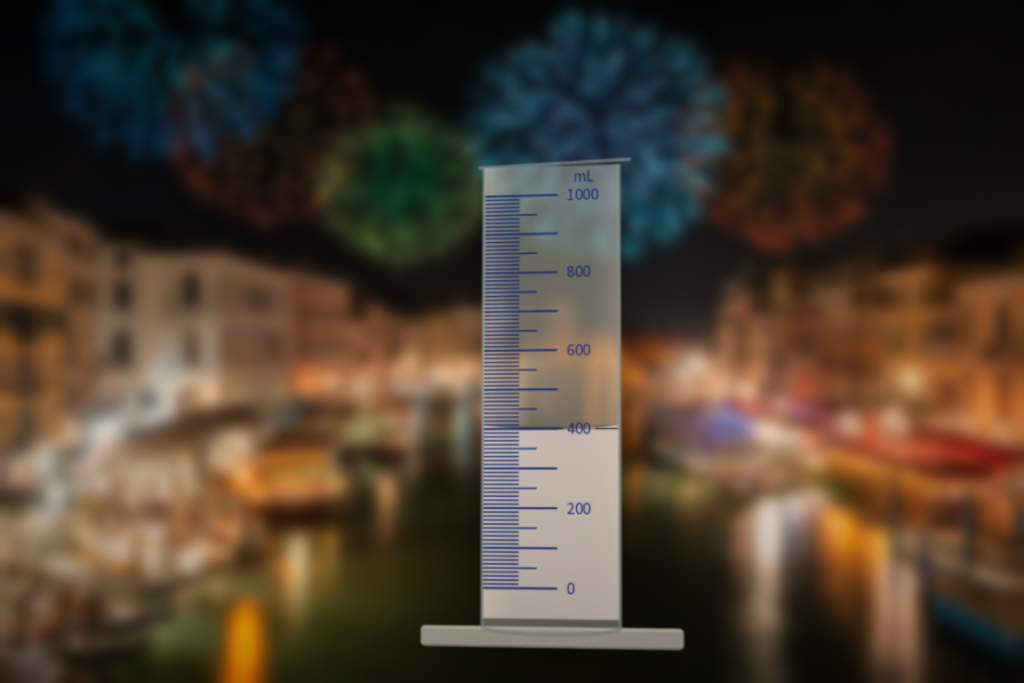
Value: 400 mL
